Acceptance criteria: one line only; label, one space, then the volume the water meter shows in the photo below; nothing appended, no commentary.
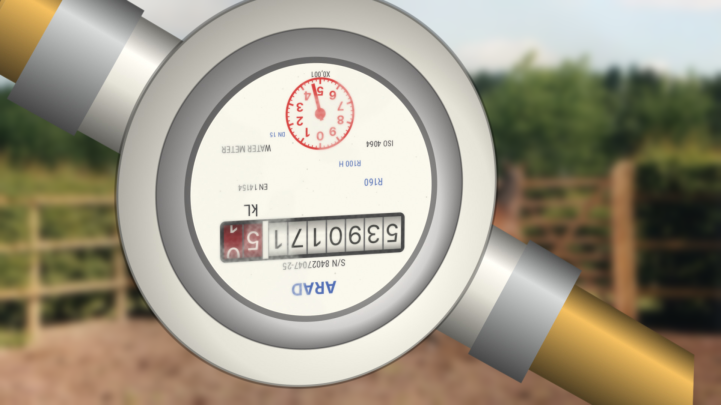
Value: 5390171.504 kL
